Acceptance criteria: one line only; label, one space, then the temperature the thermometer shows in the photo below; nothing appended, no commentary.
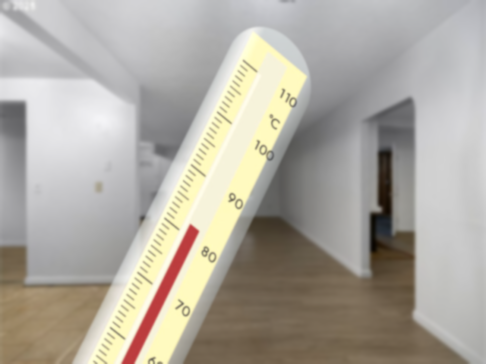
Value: 82 °C
